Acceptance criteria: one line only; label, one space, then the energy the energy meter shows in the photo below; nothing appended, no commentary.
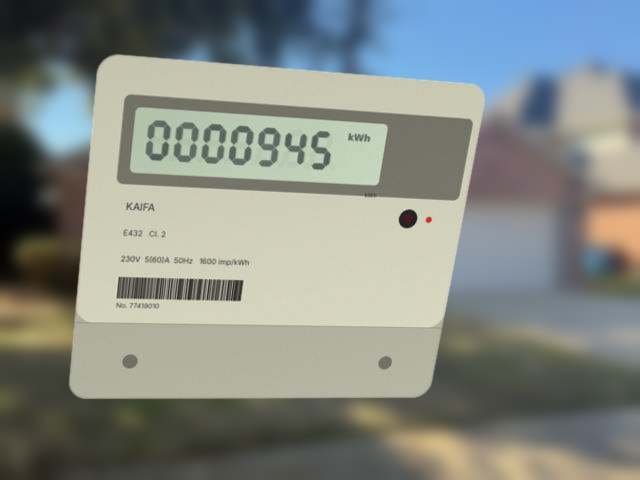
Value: 945 kWh
